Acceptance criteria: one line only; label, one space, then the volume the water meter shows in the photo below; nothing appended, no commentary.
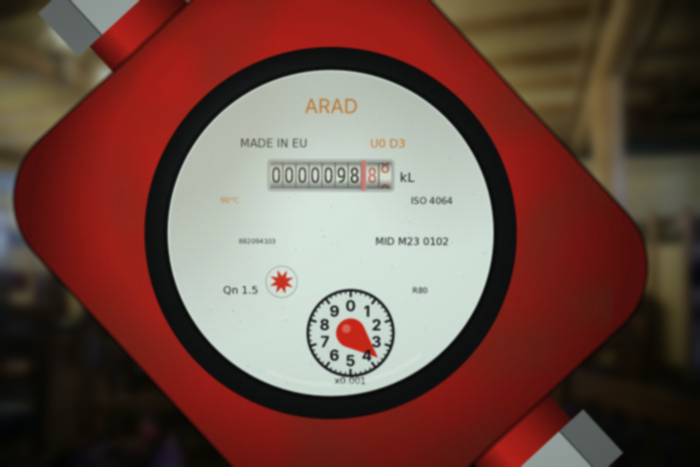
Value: 98.883 kL
